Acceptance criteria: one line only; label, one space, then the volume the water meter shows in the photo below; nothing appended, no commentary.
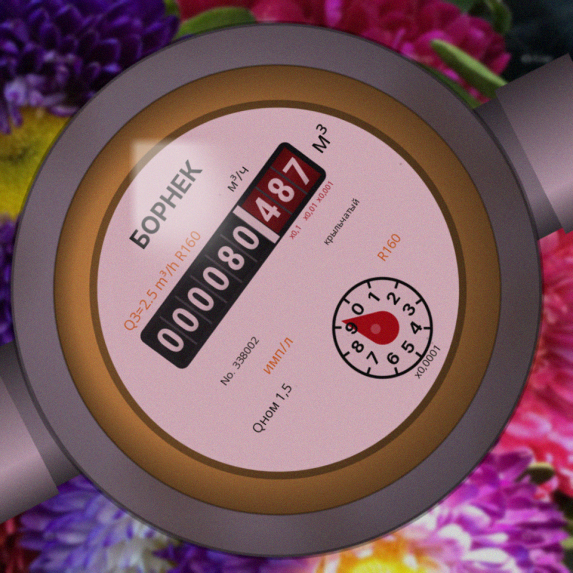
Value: 80.4869 m³
